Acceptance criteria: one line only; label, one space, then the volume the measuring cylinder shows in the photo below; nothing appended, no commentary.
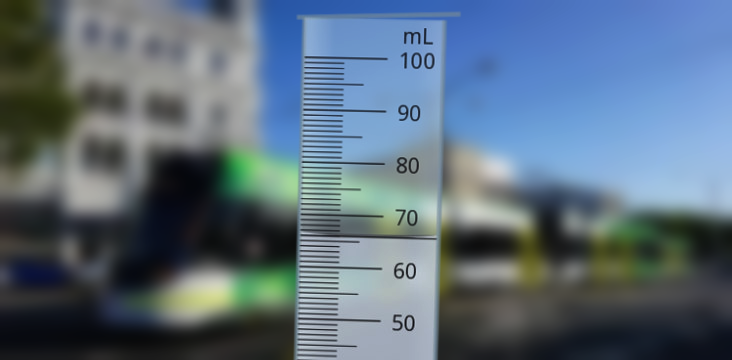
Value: 66 mL
